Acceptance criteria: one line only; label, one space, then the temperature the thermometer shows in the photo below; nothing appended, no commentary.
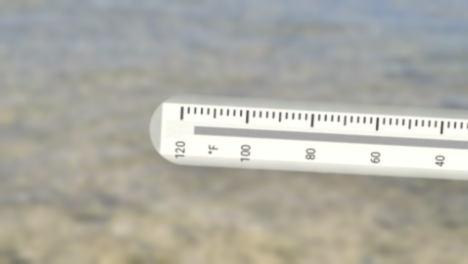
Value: 116 °F
